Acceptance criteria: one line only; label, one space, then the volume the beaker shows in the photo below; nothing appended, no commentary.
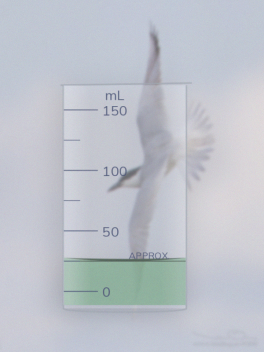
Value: 25 mL
